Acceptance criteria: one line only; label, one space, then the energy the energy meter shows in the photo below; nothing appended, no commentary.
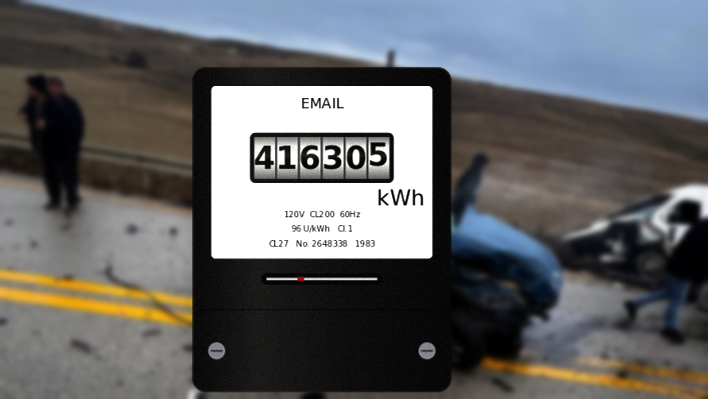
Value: 416305 kWh
